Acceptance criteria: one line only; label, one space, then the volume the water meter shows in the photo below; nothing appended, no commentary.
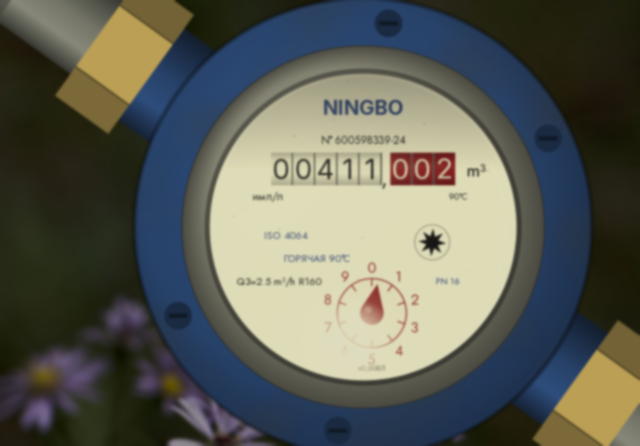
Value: 411.0020 m³
